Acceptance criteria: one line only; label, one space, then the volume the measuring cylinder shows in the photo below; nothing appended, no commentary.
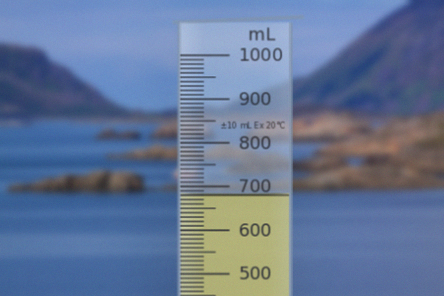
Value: 680 mL
